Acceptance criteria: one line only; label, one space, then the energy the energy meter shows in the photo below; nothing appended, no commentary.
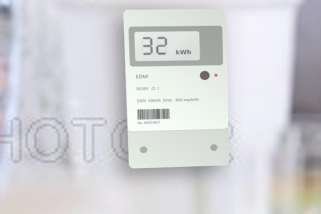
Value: 32 kWh
